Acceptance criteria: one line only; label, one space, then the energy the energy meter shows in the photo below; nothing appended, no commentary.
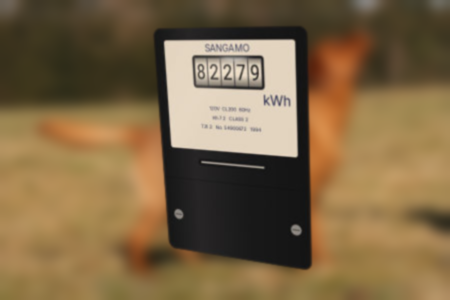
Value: 82279 kWh
